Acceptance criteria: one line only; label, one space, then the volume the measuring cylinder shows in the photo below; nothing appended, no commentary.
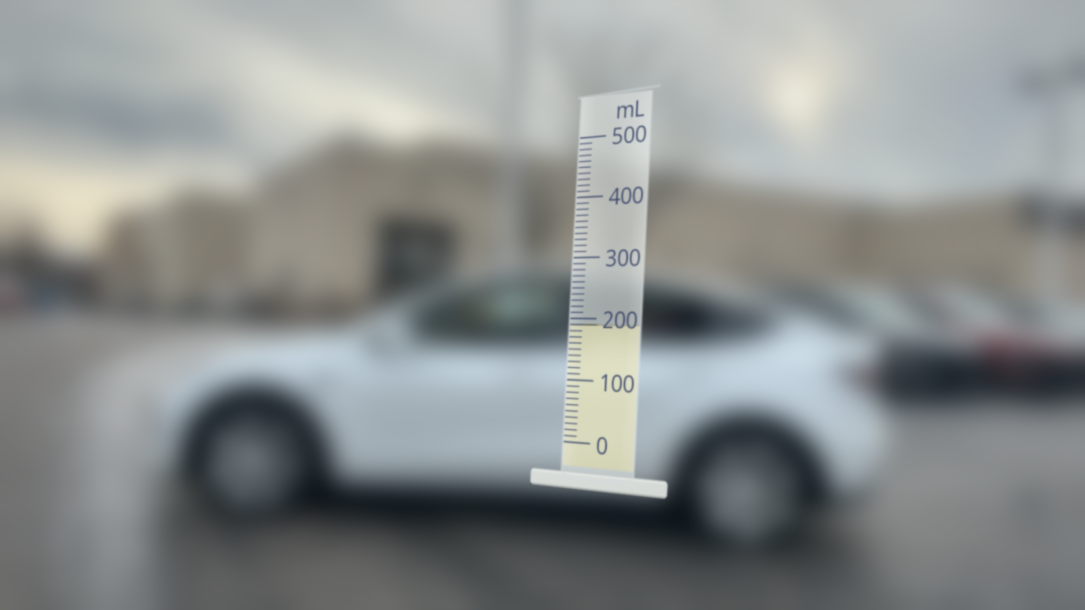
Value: 190 mL
